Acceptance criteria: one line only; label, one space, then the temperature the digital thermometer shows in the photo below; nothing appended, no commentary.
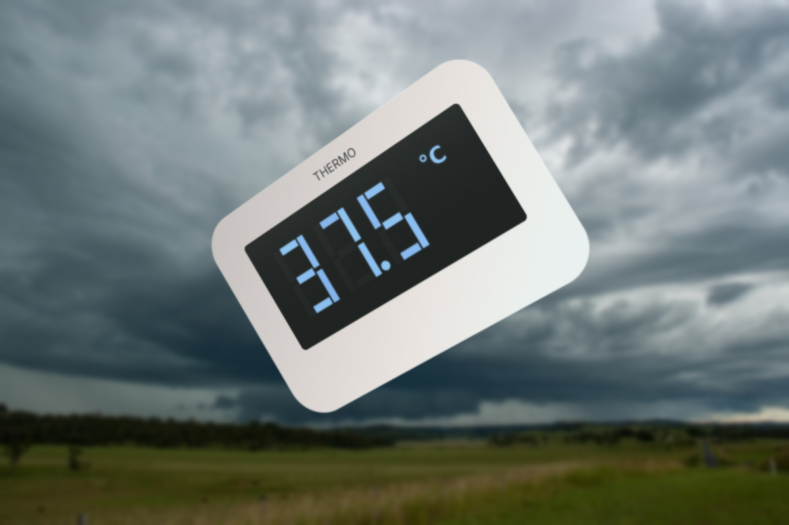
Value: 37.5 °C
